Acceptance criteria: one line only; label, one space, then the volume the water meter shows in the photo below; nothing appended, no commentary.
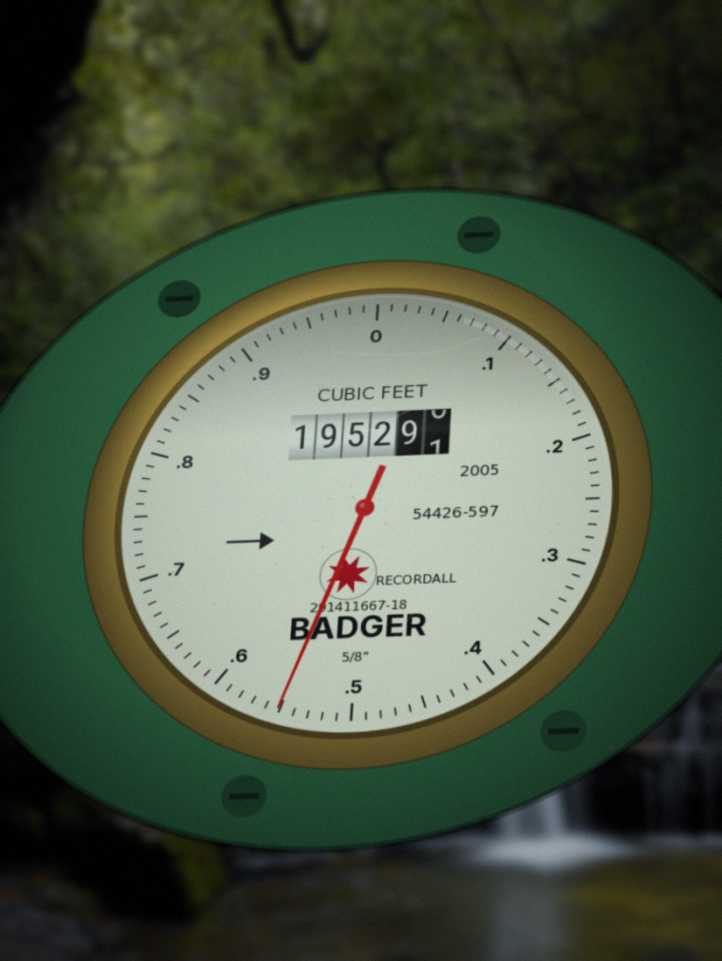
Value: 195290.55 ft³
